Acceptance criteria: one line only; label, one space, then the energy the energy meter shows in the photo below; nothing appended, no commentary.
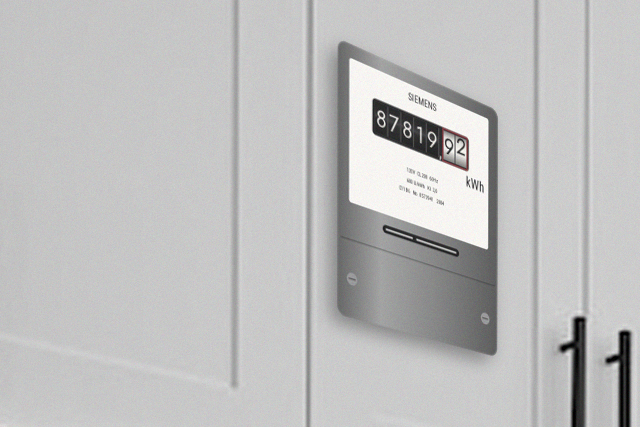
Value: 87819.92 kWh
